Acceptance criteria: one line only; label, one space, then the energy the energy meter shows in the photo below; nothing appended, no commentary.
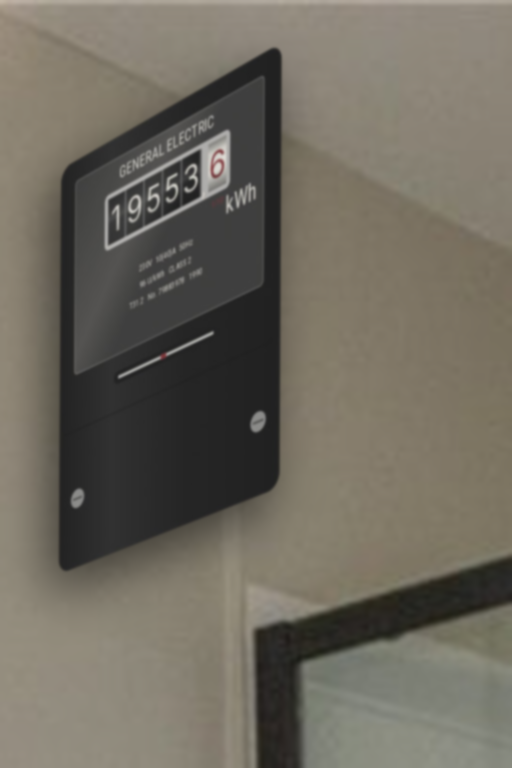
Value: 19553.6 kWh
